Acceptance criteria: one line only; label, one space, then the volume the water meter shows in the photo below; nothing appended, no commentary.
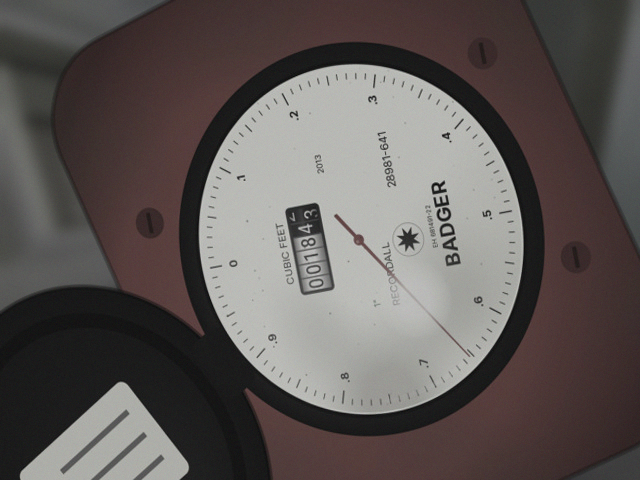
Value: 1842.65 ft³
